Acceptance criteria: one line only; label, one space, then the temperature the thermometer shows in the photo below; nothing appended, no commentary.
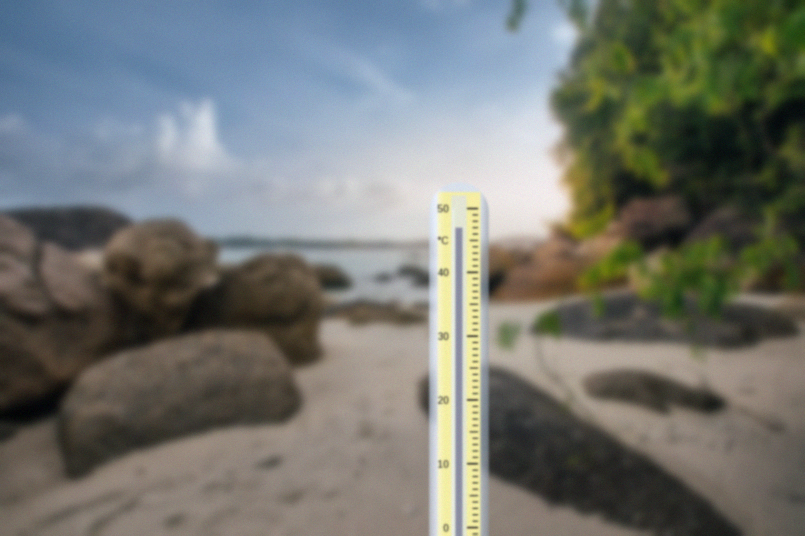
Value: 47 °C
